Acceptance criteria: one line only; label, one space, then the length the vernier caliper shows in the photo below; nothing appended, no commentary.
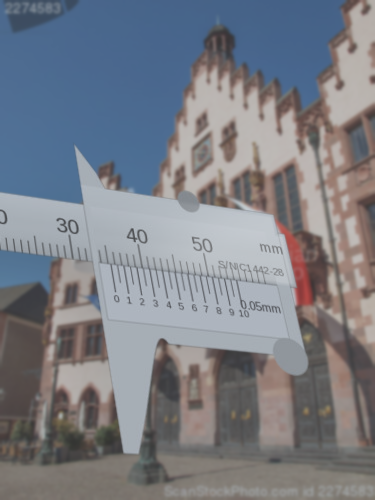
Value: 35.4 mm
